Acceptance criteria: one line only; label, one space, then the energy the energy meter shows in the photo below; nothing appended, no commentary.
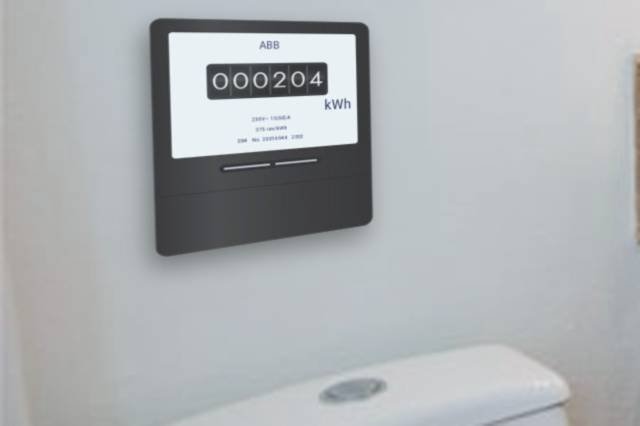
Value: 204 kWh
